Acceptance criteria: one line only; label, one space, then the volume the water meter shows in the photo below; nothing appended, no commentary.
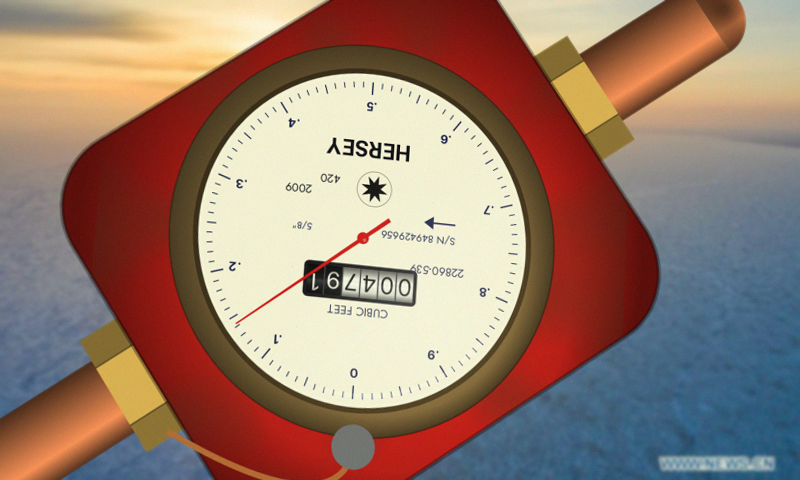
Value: 4791.14 ft³
